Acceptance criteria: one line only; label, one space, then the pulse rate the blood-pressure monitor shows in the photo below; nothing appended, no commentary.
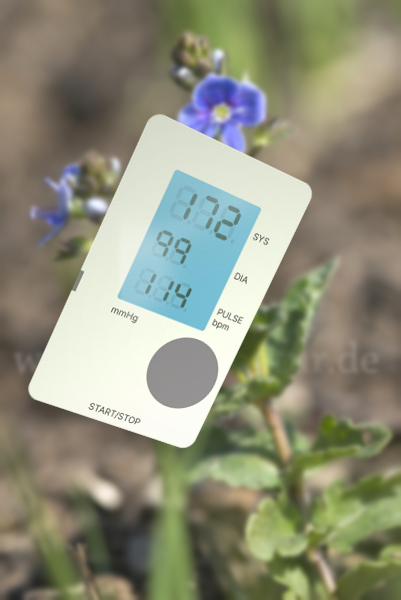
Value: 114 bpm
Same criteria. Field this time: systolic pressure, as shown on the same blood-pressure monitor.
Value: 172 mmHg
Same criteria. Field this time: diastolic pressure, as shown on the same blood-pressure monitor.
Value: 99 mmHg
